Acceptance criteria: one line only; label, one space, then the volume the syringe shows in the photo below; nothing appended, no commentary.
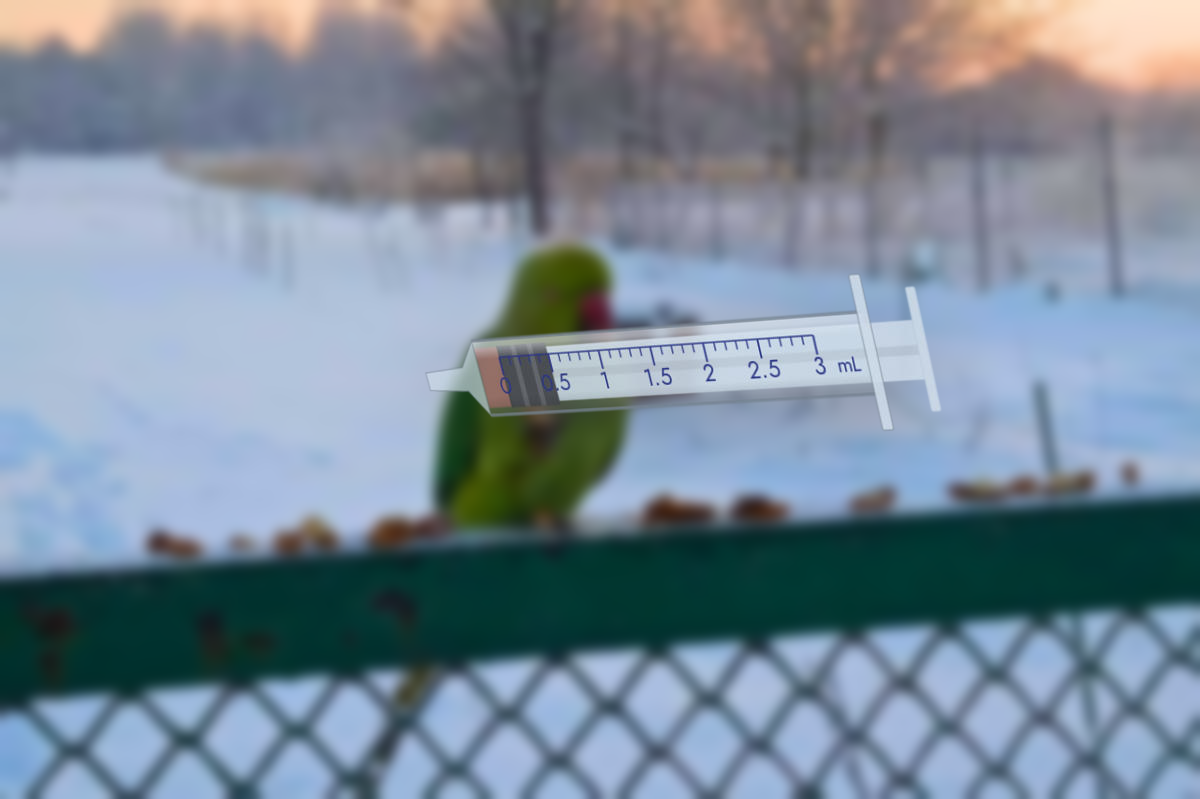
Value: 0 mL
